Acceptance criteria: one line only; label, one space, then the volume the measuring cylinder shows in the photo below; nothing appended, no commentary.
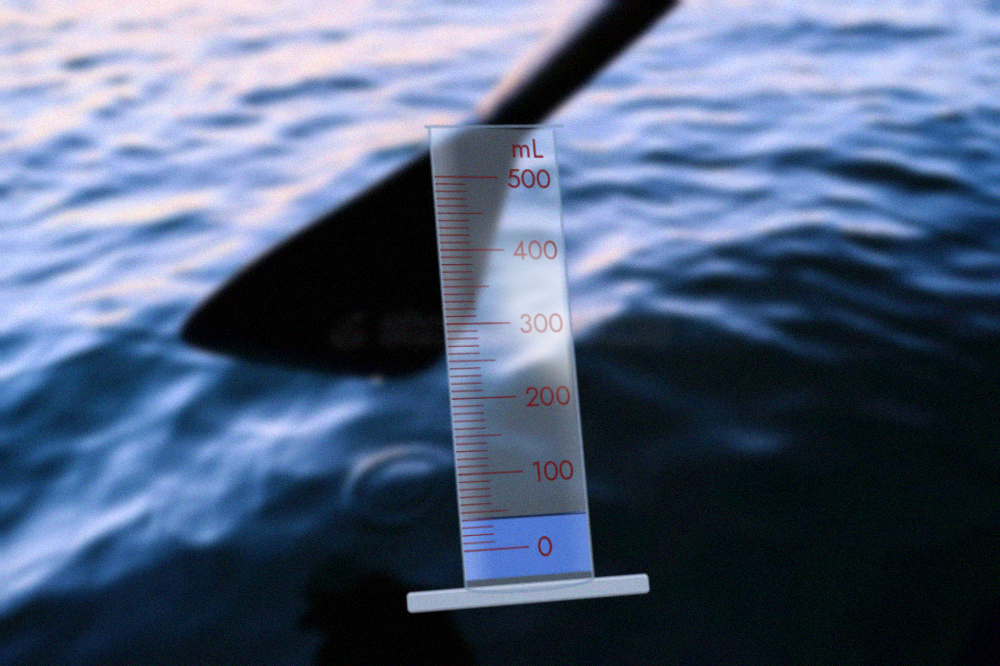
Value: 40 mL
